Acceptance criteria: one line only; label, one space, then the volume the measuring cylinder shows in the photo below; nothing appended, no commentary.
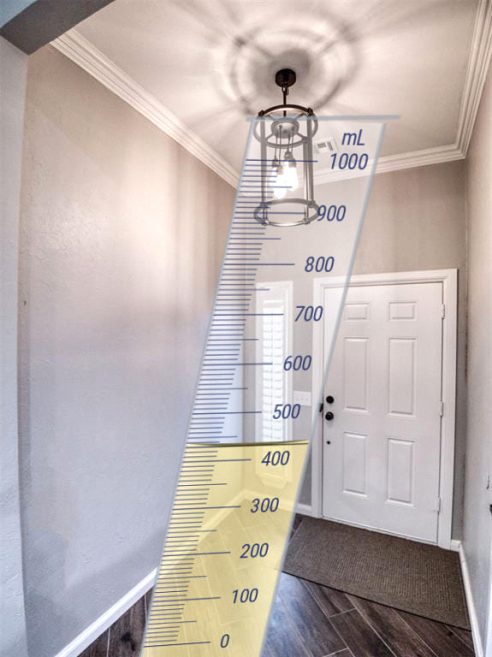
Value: 430 mL
